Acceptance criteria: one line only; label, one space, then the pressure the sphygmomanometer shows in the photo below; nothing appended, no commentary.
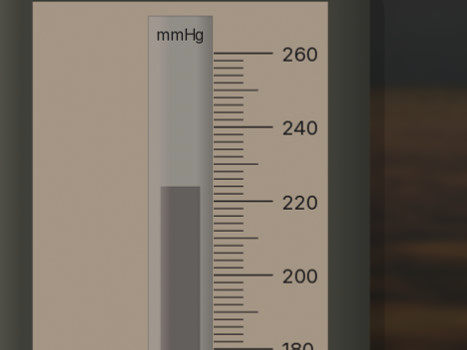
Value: 224 mmHg
